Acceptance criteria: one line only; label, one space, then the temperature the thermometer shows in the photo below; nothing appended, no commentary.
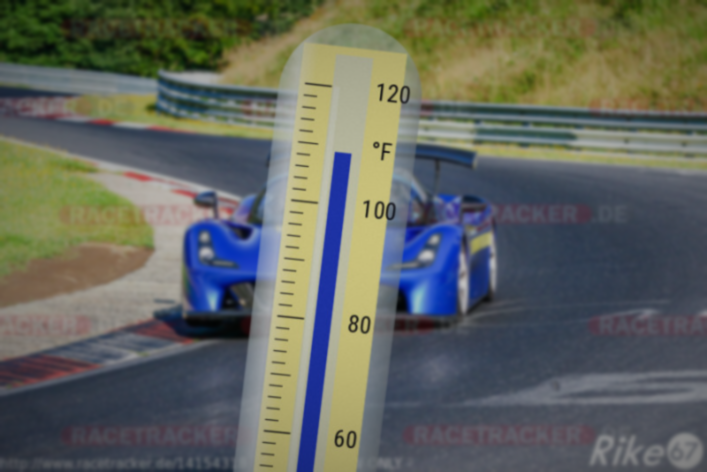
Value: 109 °F
